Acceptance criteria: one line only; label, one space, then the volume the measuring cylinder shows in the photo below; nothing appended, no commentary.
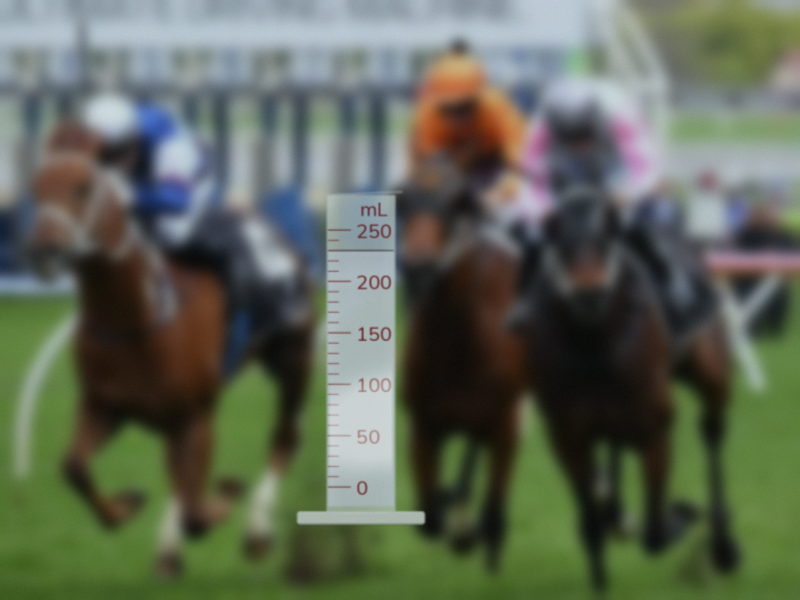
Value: 230 mL
